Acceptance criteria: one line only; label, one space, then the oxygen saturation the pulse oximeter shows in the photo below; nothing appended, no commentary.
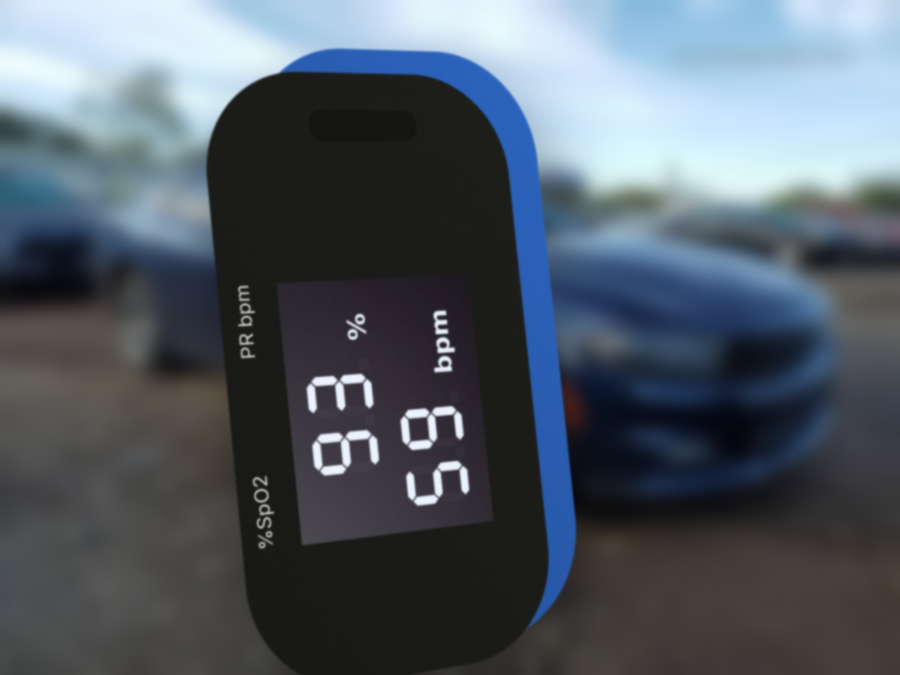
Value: 93 %
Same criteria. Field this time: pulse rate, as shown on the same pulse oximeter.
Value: 59 bpm
